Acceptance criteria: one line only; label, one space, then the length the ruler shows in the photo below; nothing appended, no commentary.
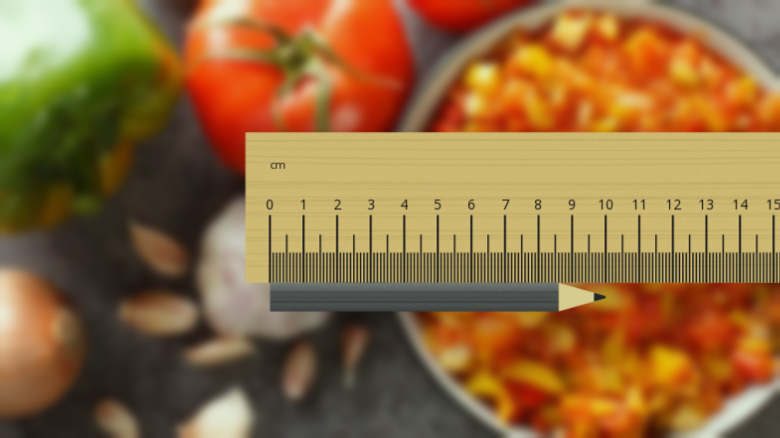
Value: 10 cm
